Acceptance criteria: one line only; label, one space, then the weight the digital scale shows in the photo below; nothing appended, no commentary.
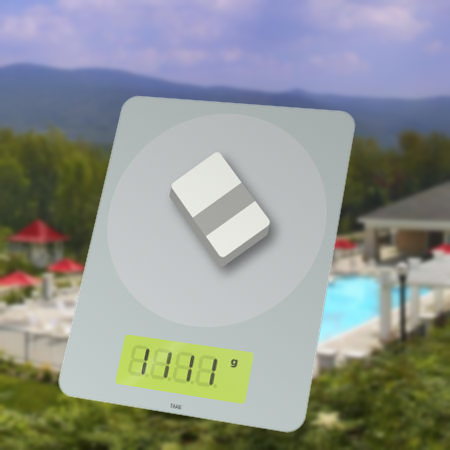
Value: 1111 g
